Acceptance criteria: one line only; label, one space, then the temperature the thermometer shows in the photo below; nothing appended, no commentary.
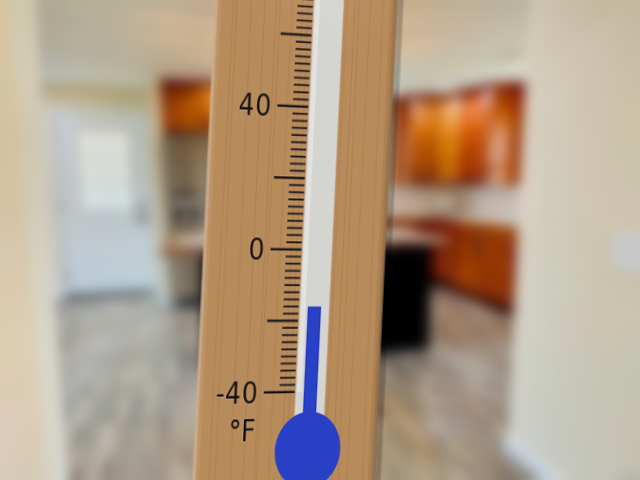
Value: -16 °F
